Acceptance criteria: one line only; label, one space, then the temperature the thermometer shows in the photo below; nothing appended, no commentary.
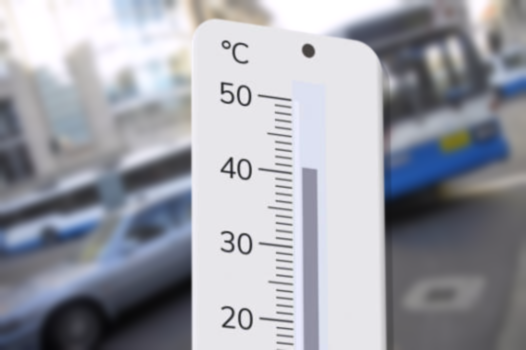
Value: 41 °C
